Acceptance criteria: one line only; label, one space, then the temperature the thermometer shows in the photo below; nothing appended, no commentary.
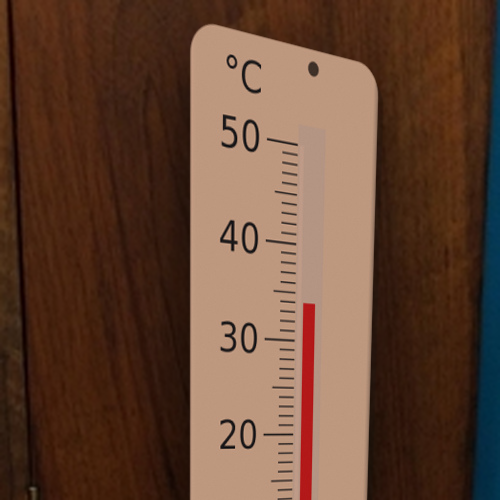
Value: 34 °C
